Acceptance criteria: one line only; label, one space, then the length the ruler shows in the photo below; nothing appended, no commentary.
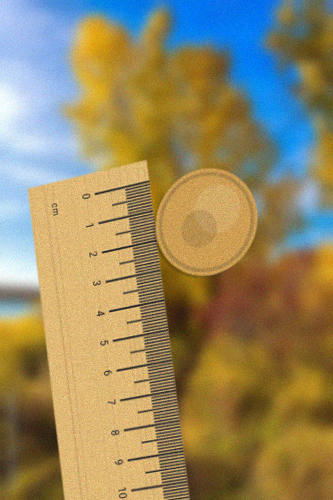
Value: 3.5 cm
